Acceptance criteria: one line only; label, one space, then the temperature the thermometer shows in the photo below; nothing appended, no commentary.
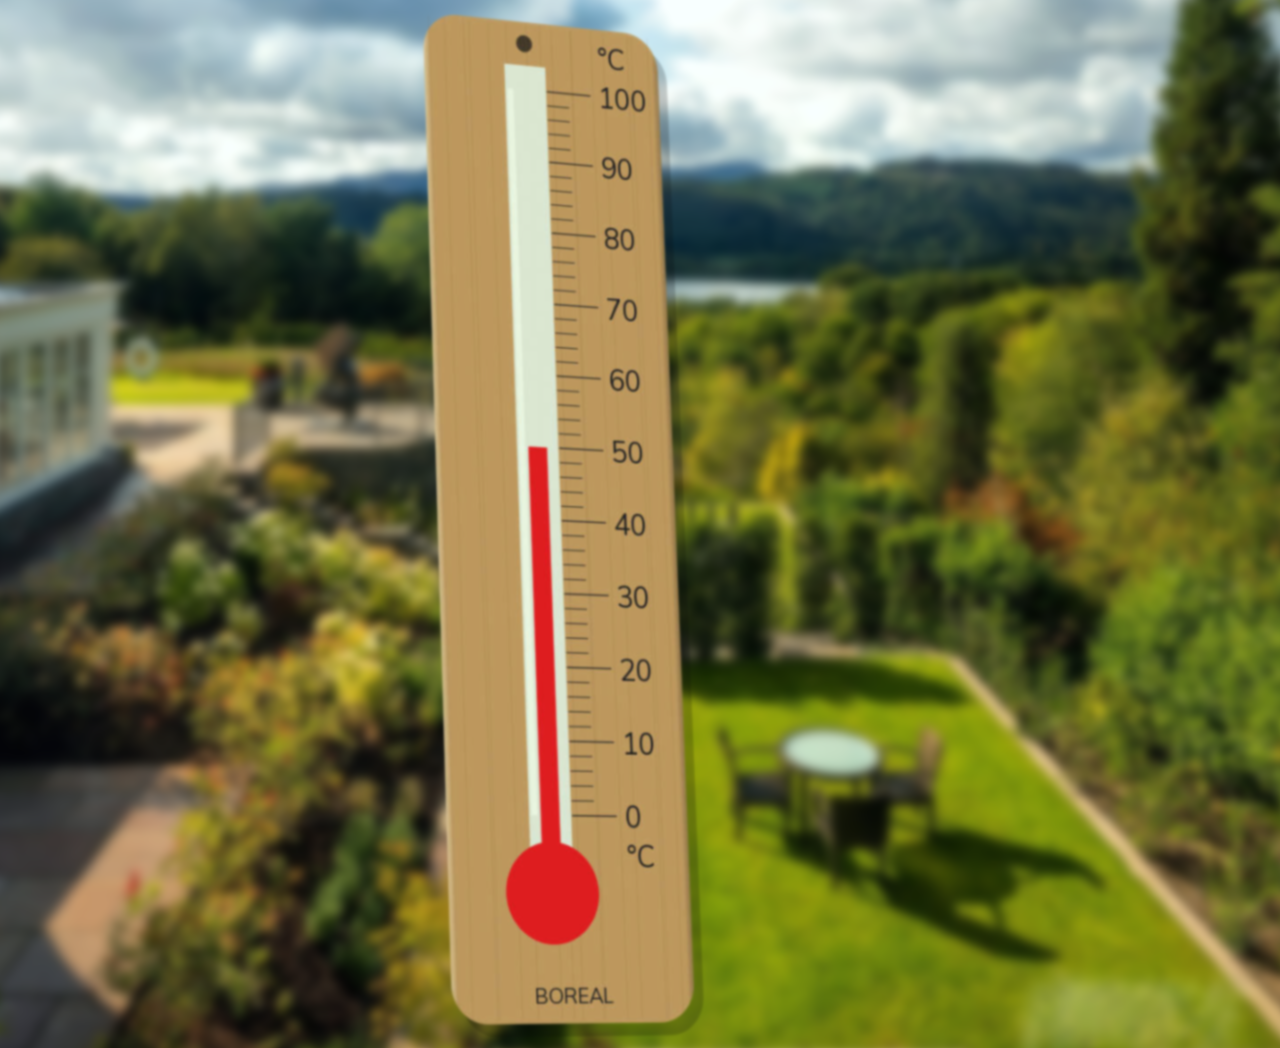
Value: 50 °C
